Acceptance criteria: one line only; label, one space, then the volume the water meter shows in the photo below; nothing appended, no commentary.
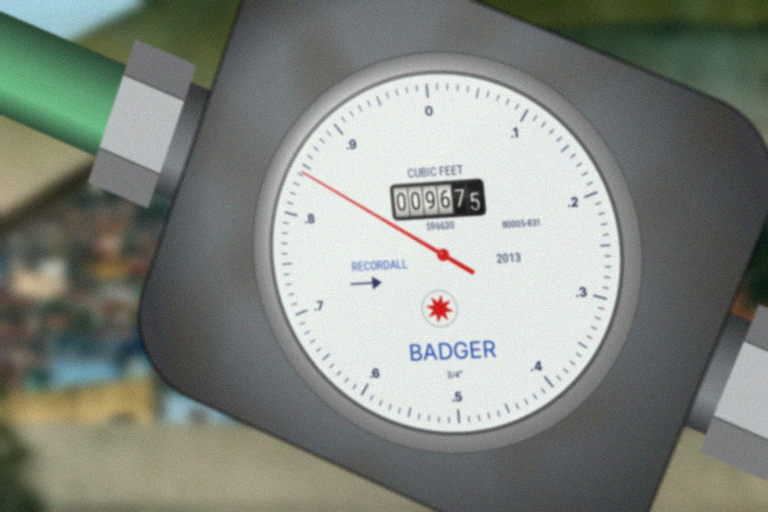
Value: 9674.84 ft³
